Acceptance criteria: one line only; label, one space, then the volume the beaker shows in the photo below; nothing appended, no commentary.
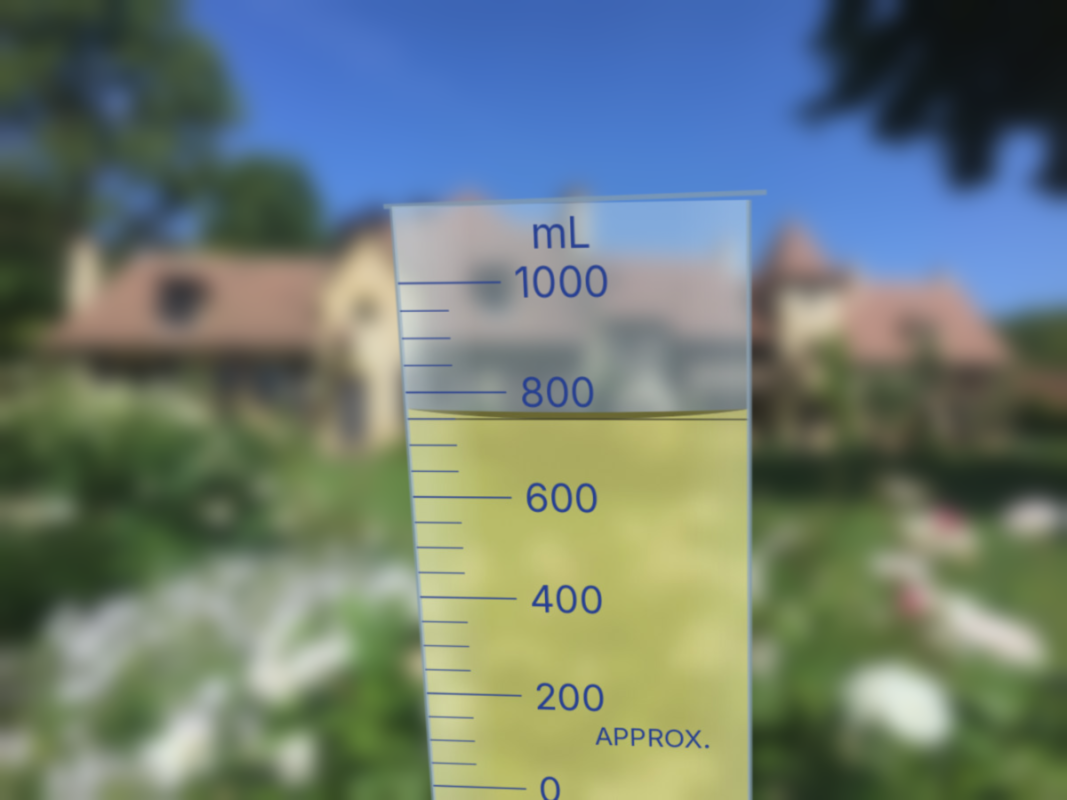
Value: 750 mL
